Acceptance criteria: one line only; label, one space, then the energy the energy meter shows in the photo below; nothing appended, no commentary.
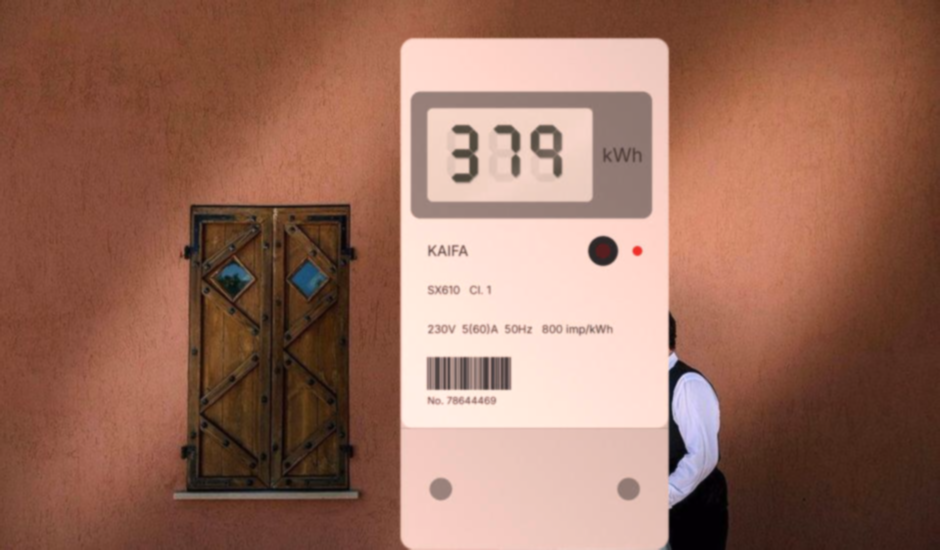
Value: 379 kWh
